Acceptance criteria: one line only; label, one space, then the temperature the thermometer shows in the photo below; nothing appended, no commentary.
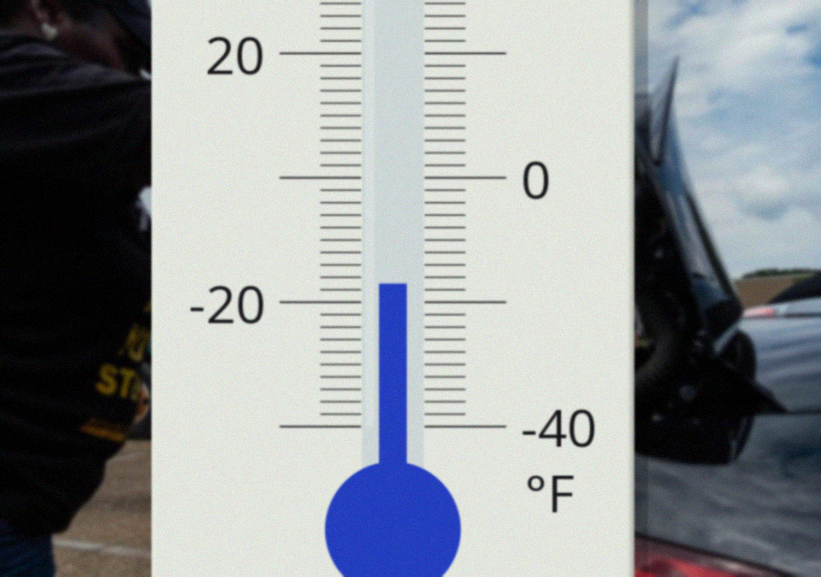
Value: -17 °F
